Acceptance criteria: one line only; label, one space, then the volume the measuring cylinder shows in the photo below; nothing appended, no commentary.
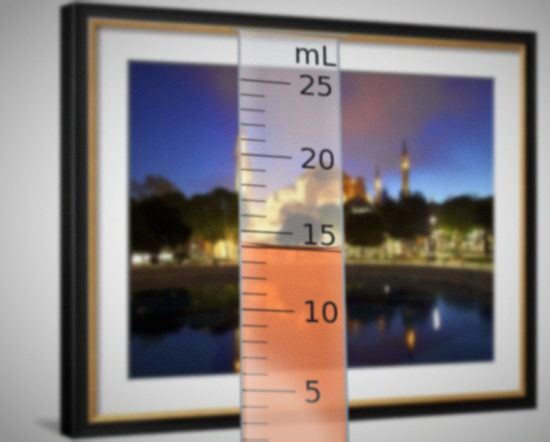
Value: 14 mL
